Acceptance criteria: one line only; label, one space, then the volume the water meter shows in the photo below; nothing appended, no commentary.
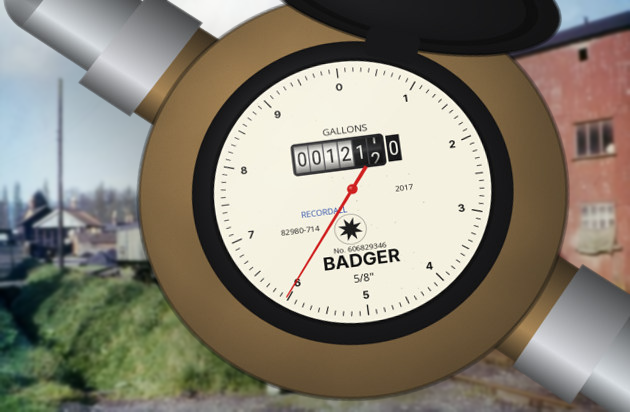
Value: 12116.0 gal
